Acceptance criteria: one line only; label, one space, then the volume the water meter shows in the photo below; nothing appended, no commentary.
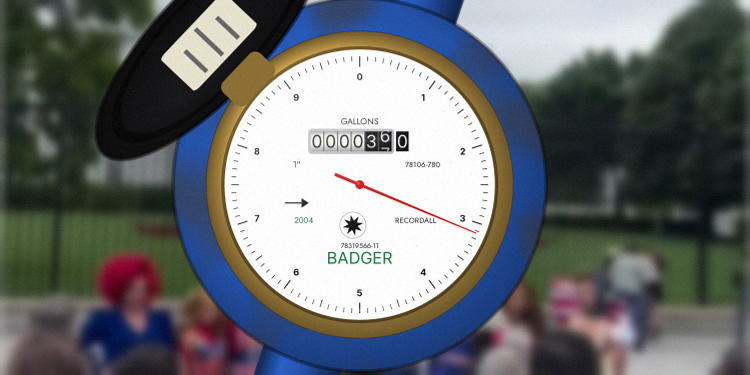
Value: 363.1 gal
